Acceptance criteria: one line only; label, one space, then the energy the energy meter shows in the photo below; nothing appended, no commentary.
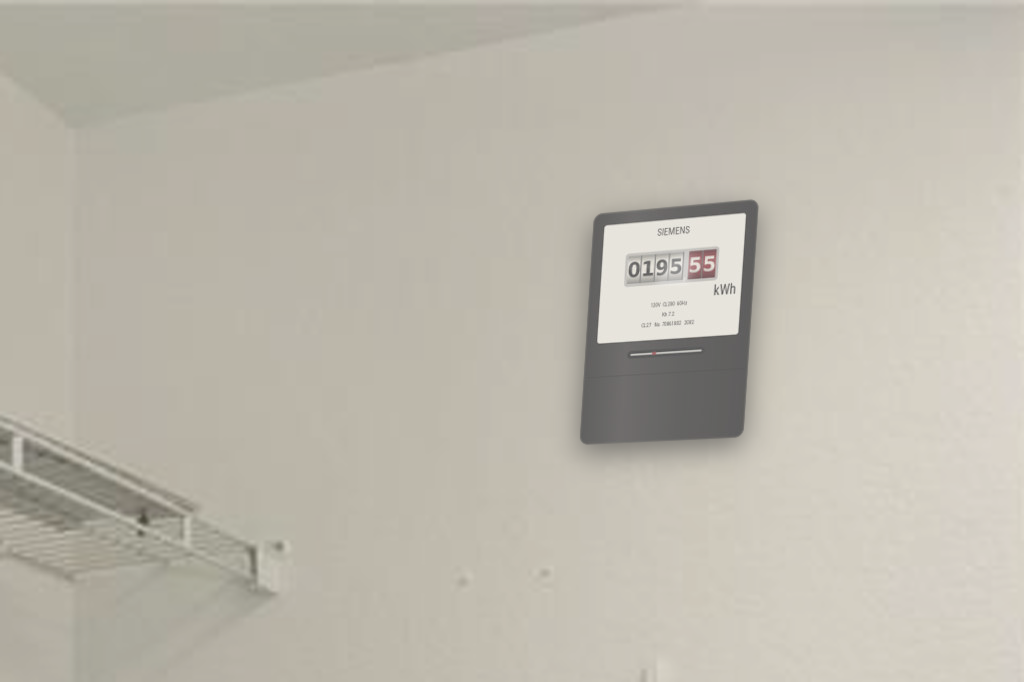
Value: 195.55 kWh
